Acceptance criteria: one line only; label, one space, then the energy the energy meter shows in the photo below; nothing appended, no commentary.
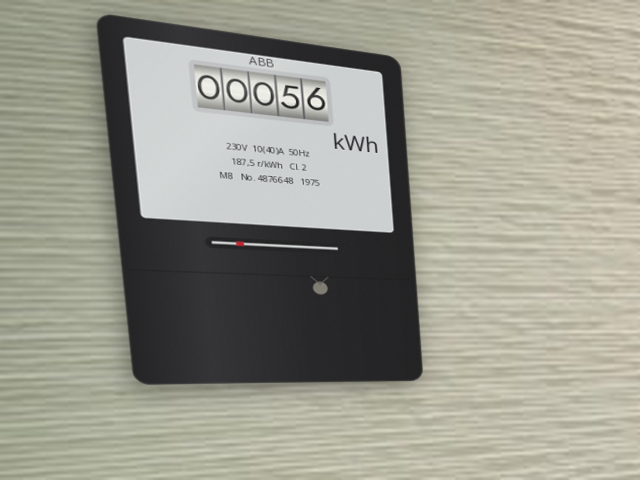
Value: 56 kWh
